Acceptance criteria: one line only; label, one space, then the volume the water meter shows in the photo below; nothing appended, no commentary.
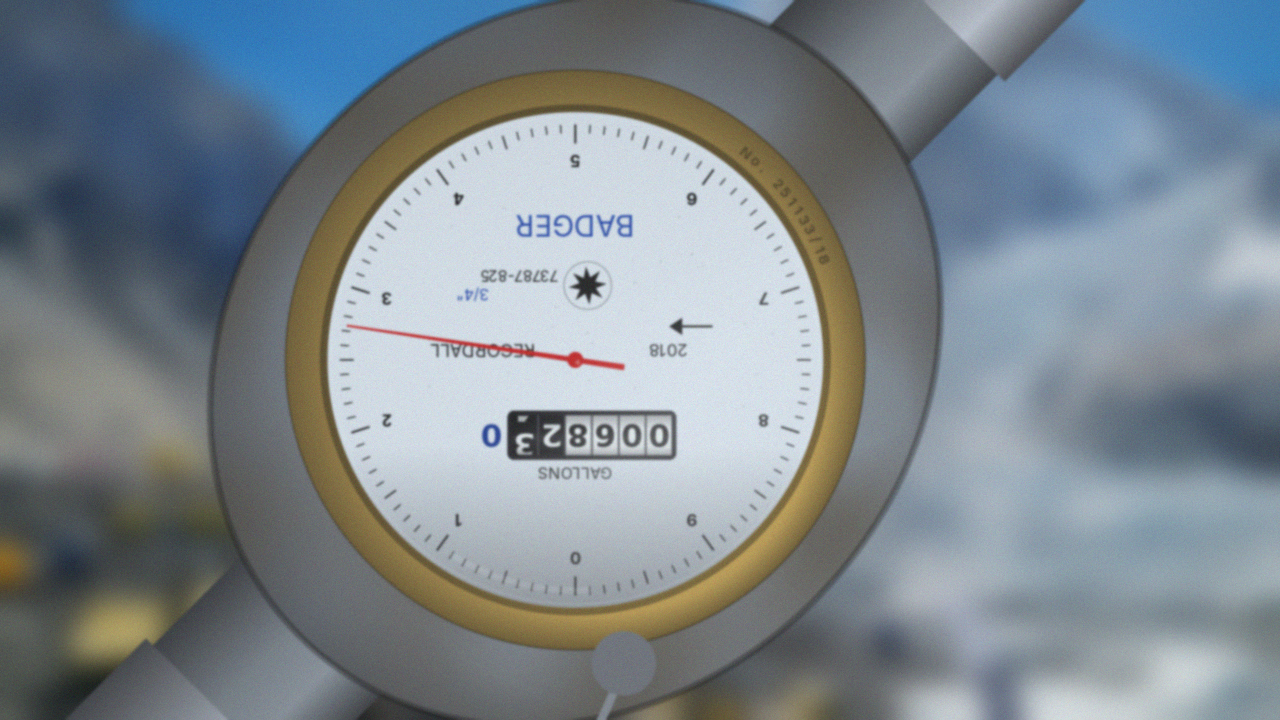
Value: 68232.7 gal
